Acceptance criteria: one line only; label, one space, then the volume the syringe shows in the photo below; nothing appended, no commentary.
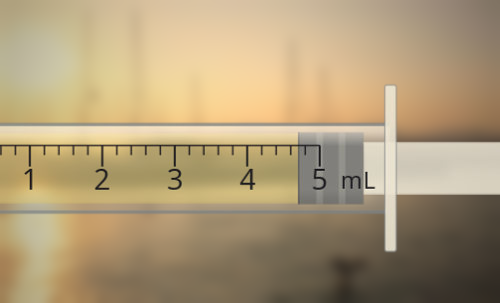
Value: 4.7 mL
